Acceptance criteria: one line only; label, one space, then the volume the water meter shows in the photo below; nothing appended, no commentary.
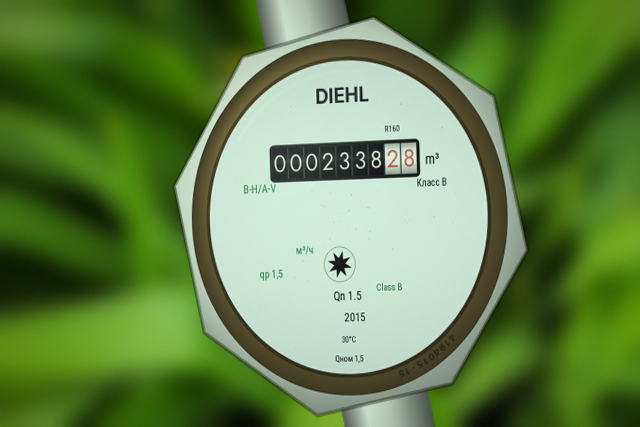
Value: 2338.28 m³
